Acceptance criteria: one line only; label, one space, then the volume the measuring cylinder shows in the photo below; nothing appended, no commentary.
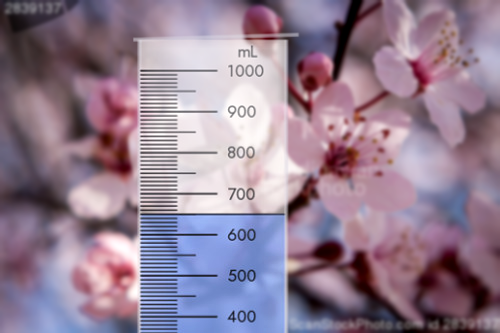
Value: 650 mL
